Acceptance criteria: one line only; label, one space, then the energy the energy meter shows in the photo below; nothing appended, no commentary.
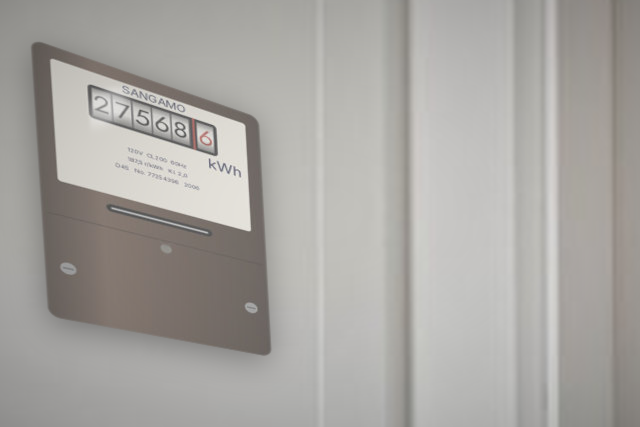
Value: 27568.6 kWh
